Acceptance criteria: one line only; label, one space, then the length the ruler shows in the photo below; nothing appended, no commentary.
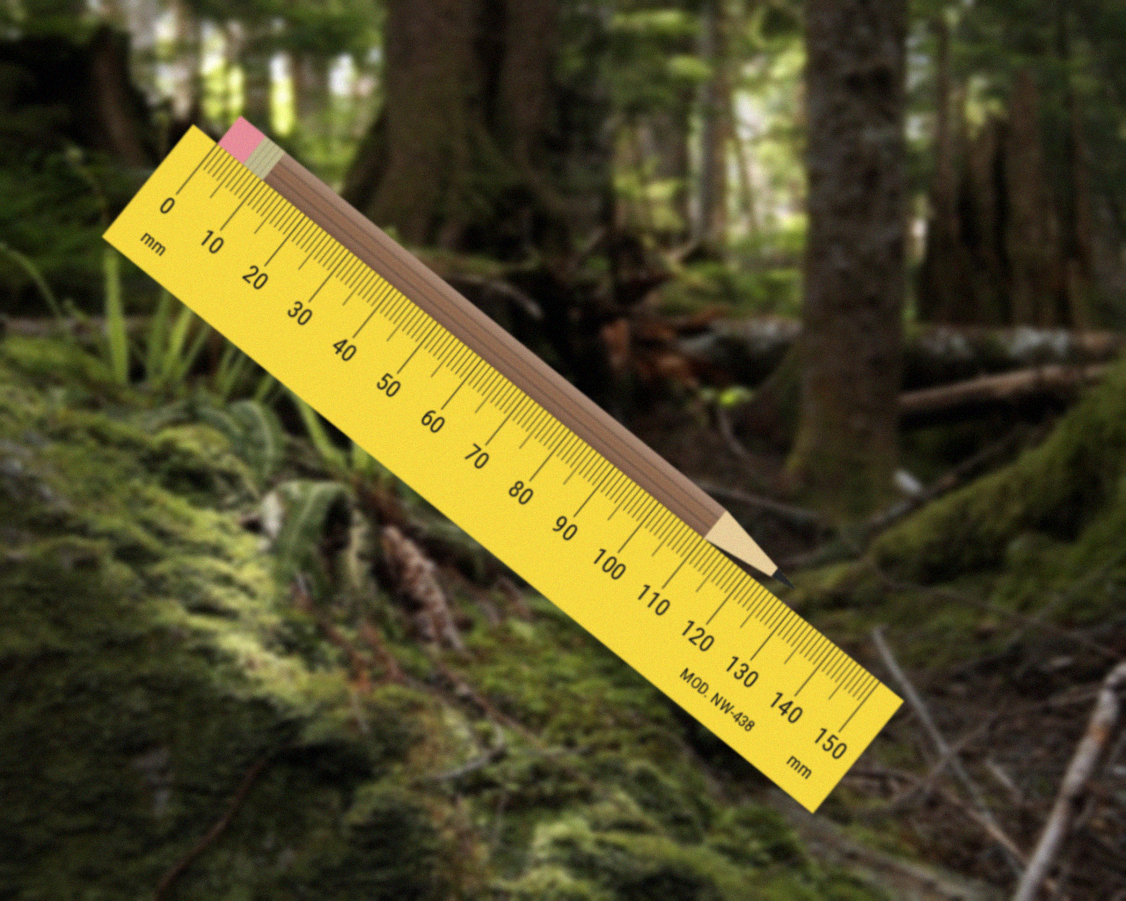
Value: 128 mm
